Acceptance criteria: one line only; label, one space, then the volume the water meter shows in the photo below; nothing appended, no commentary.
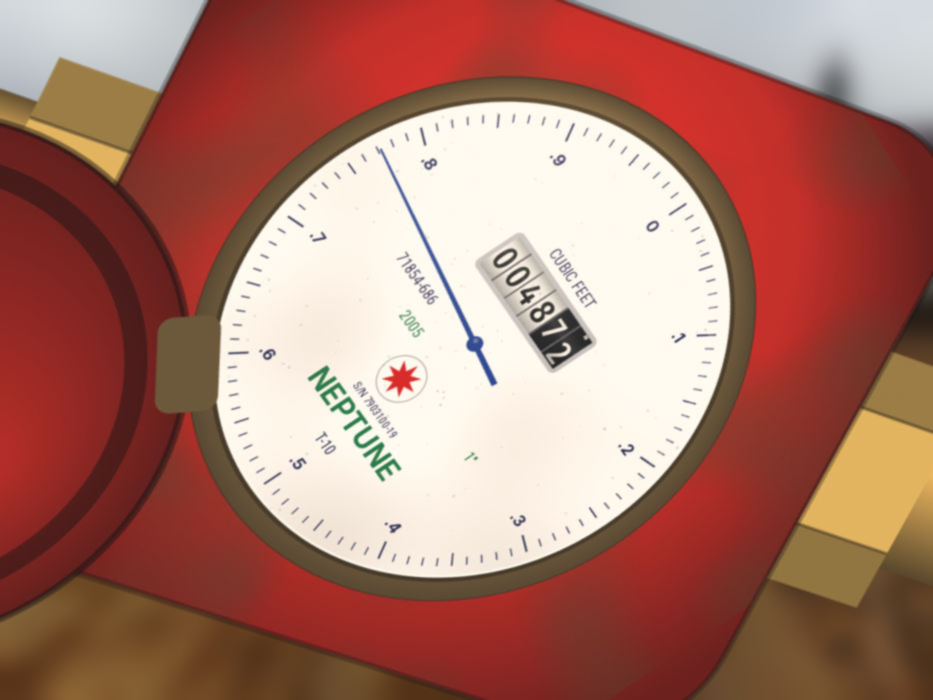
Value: 4871.77 ft³
